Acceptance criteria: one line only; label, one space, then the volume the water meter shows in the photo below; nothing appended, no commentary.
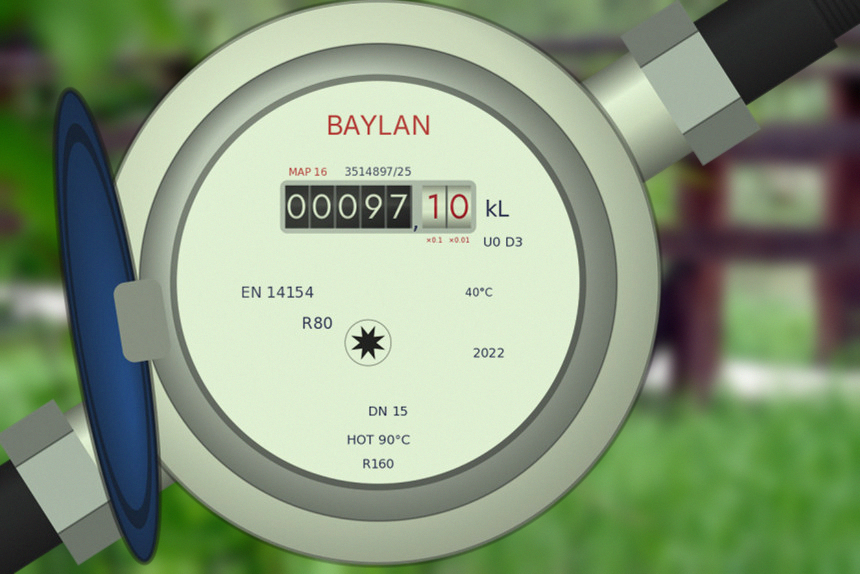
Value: 97.10 kL
